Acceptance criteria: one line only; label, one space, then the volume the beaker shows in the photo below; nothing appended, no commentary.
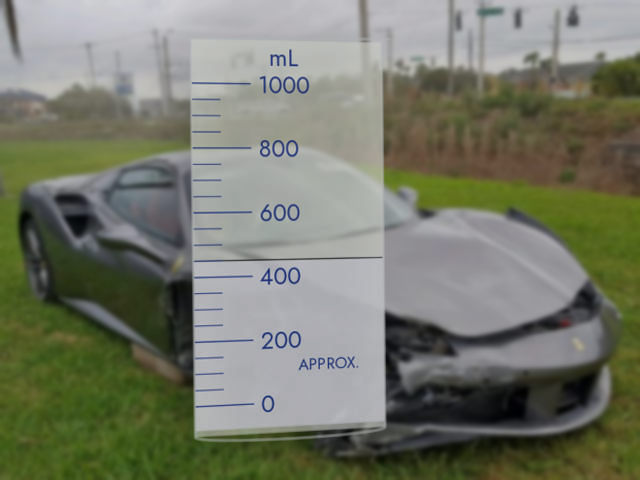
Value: 450 mL
